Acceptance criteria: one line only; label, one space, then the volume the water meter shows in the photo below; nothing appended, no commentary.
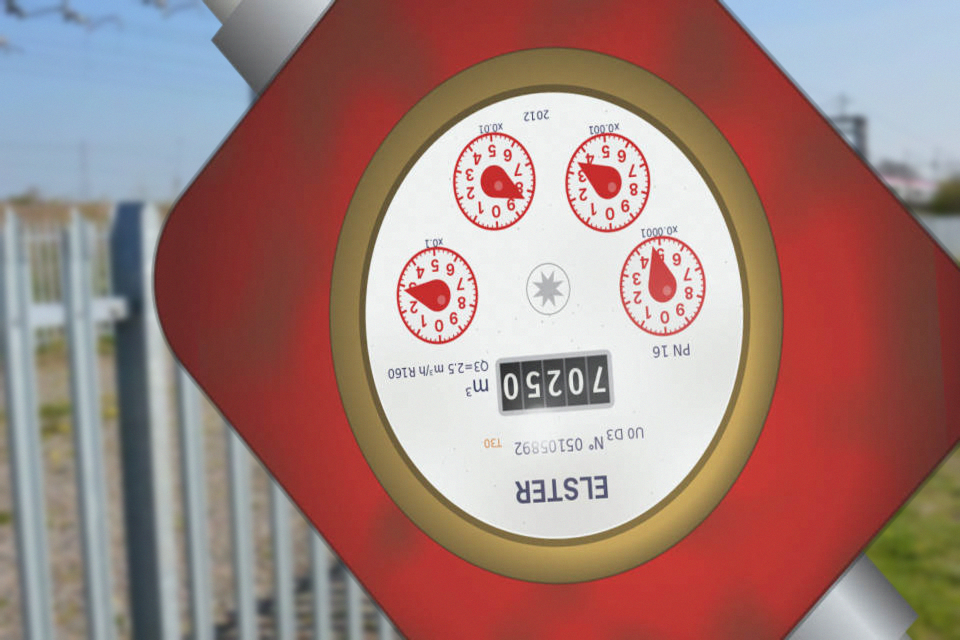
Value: 70250.2834 m³
